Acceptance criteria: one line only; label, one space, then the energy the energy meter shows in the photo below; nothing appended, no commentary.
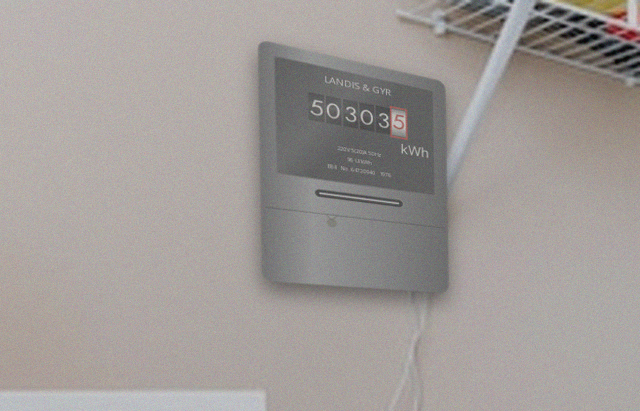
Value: 50303.5 kWh
